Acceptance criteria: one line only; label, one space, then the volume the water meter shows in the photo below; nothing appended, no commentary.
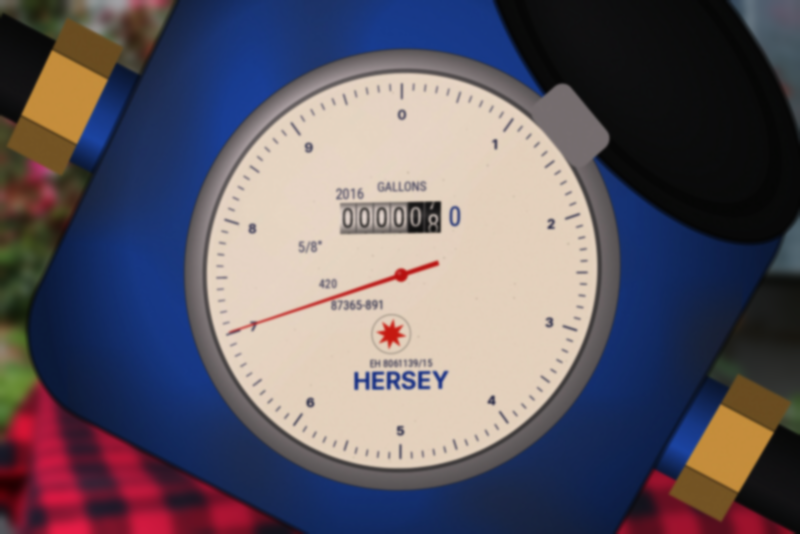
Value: 77.0 gal
